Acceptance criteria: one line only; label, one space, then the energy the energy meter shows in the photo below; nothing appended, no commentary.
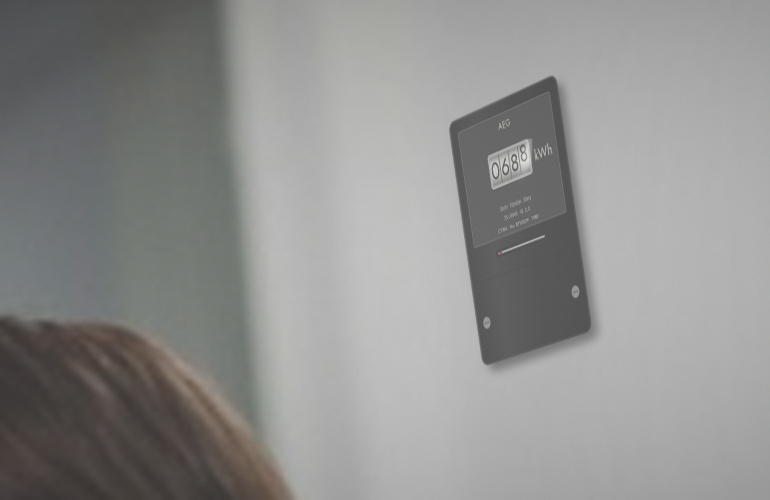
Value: 688 kWh
